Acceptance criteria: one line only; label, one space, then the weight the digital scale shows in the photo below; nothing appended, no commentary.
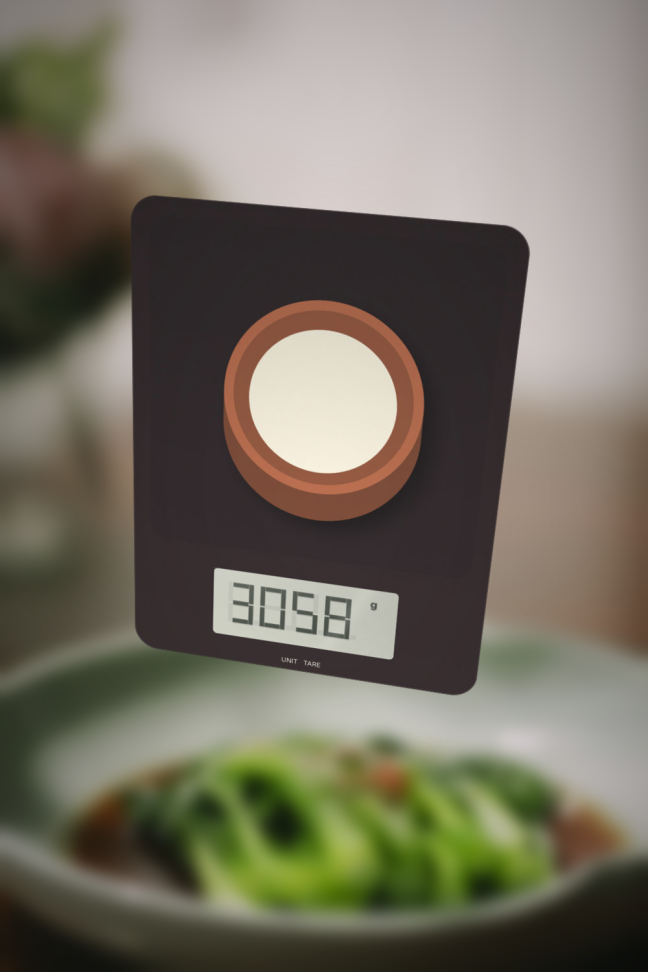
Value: 3058 g
